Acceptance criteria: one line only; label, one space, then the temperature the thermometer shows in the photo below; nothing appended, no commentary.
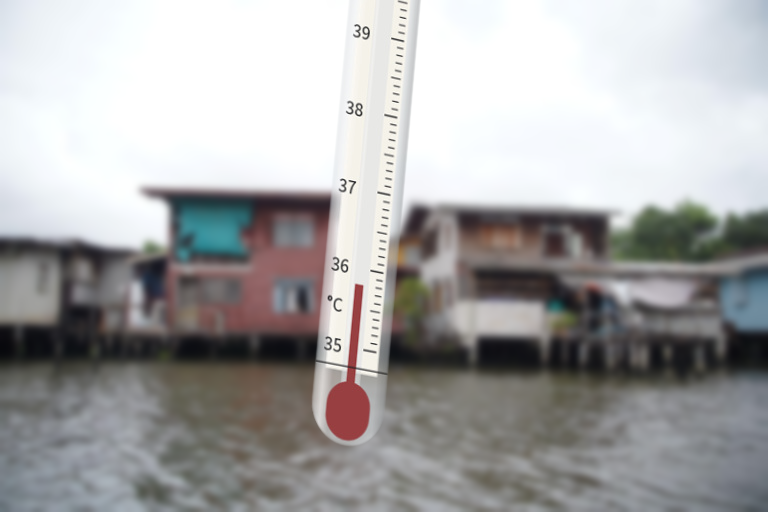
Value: 35.8 °C
